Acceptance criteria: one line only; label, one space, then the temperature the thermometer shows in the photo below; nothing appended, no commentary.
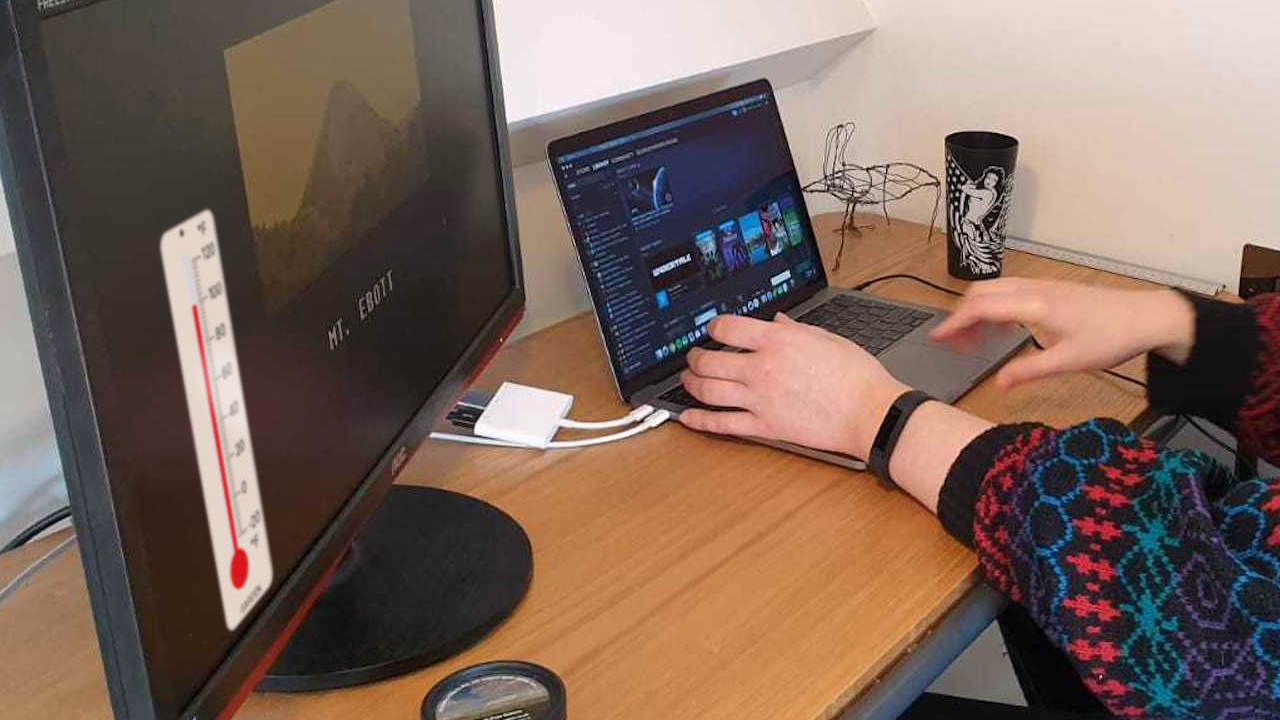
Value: 100 °F
